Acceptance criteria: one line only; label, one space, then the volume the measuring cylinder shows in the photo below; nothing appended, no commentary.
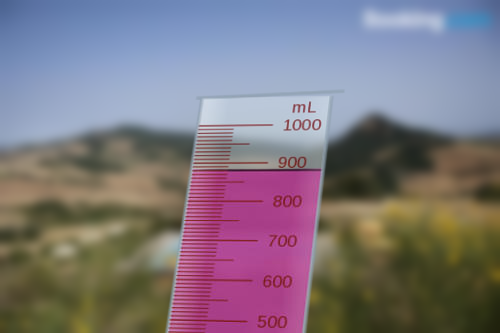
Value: 880 mL
